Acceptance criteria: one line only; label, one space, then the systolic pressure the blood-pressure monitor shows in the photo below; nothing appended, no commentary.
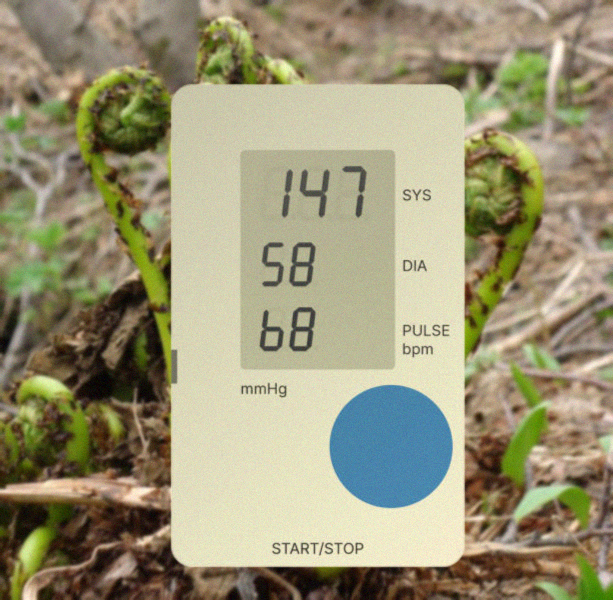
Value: 147 mmHg
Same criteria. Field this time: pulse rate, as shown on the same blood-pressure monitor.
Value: 68 bpm
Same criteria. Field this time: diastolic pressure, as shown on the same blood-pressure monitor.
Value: 58 mmHg
